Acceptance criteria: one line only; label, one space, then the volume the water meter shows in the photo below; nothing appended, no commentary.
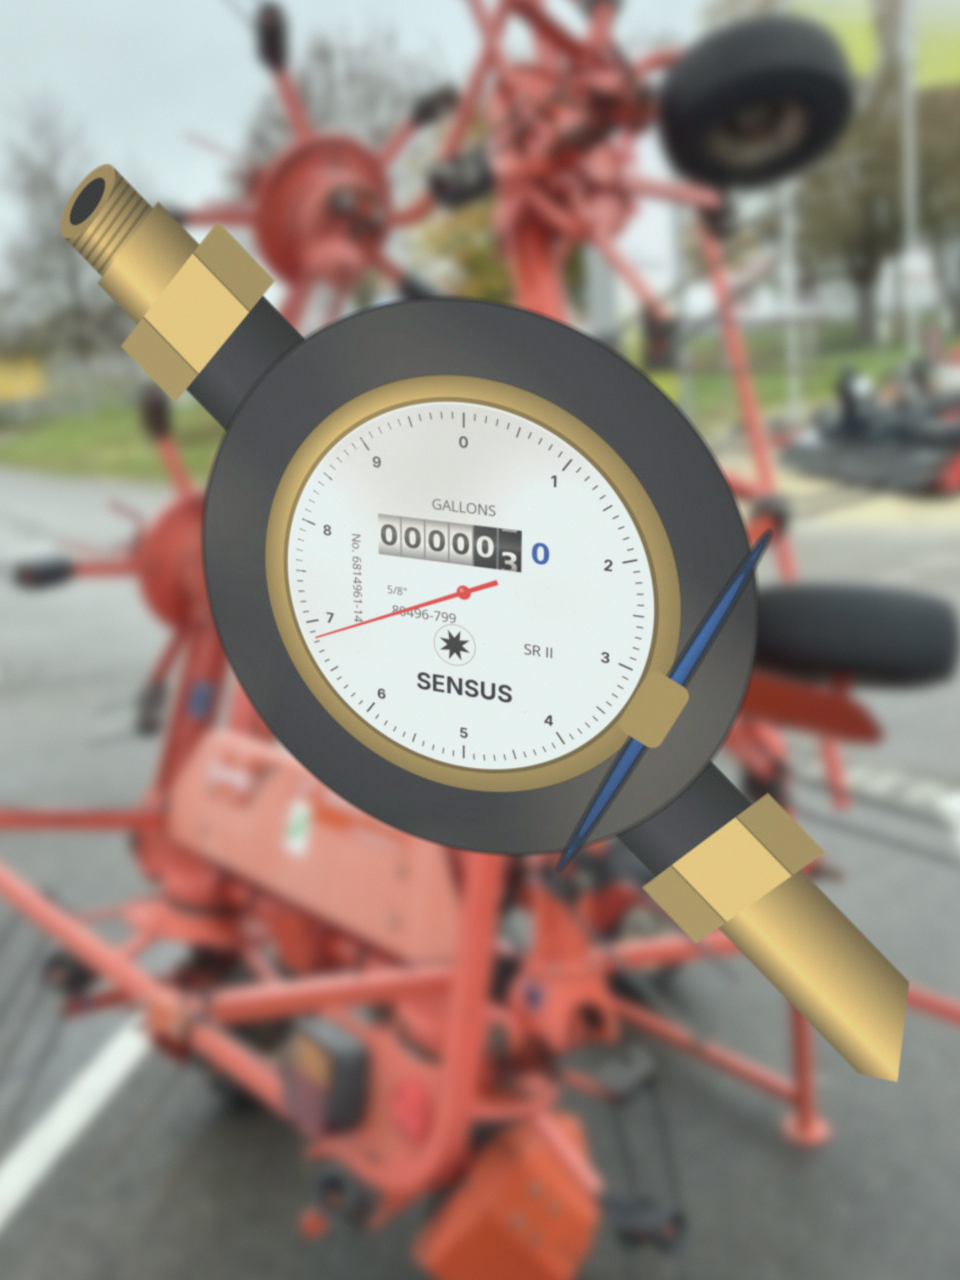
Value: 26.8 gal
